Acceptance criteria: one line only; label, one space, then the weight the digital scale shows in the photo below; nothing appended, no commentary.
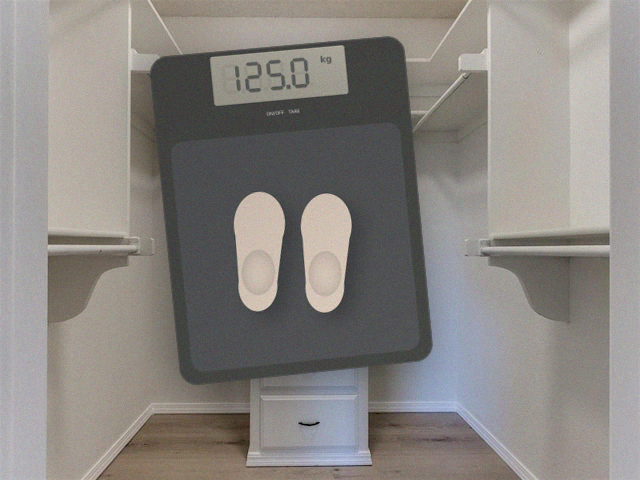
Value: 125.0 kg
